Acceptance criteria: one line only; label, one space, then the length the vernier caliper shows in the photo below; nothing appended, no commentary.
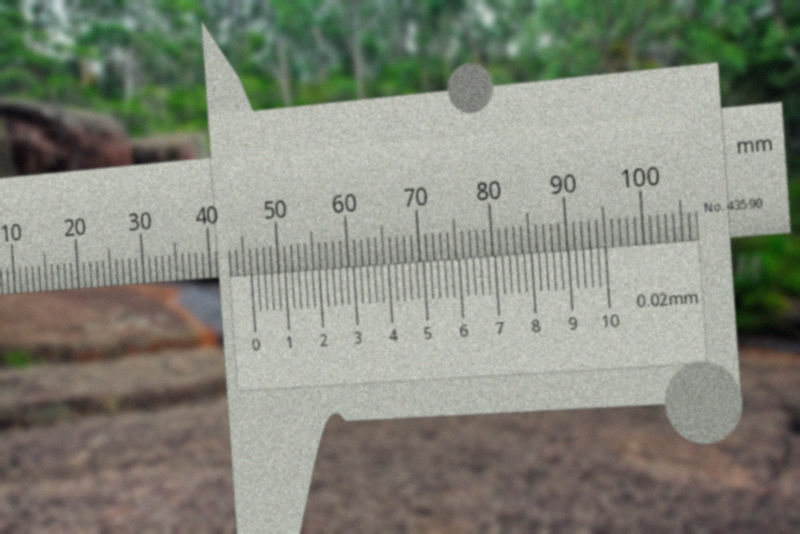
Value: 46.0 mm
